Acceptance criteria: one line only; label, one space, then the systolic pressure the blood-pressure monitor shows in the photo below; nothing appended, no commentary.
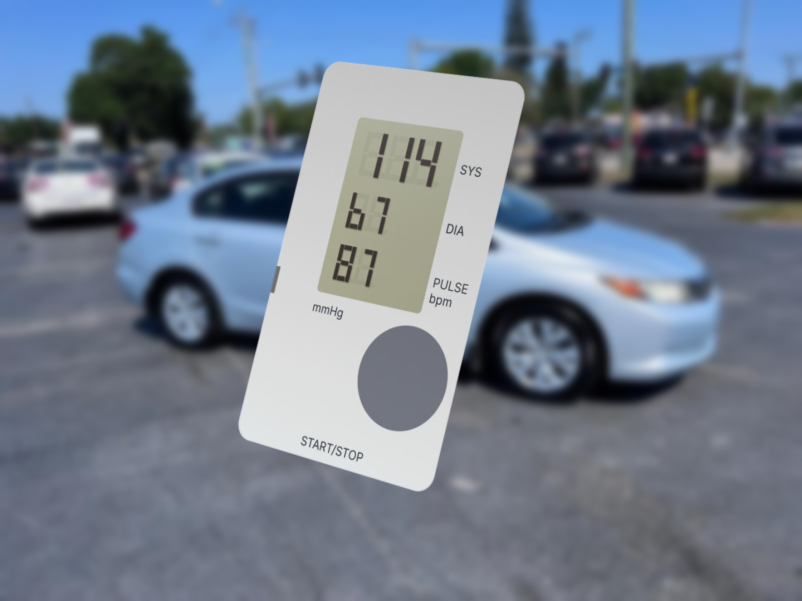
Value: 114 mmHg
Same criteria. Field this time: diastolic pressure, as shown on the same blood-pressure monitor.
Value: 67 mmHg
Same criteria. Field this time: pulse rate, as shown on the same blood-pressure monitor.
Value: 87 bpm
